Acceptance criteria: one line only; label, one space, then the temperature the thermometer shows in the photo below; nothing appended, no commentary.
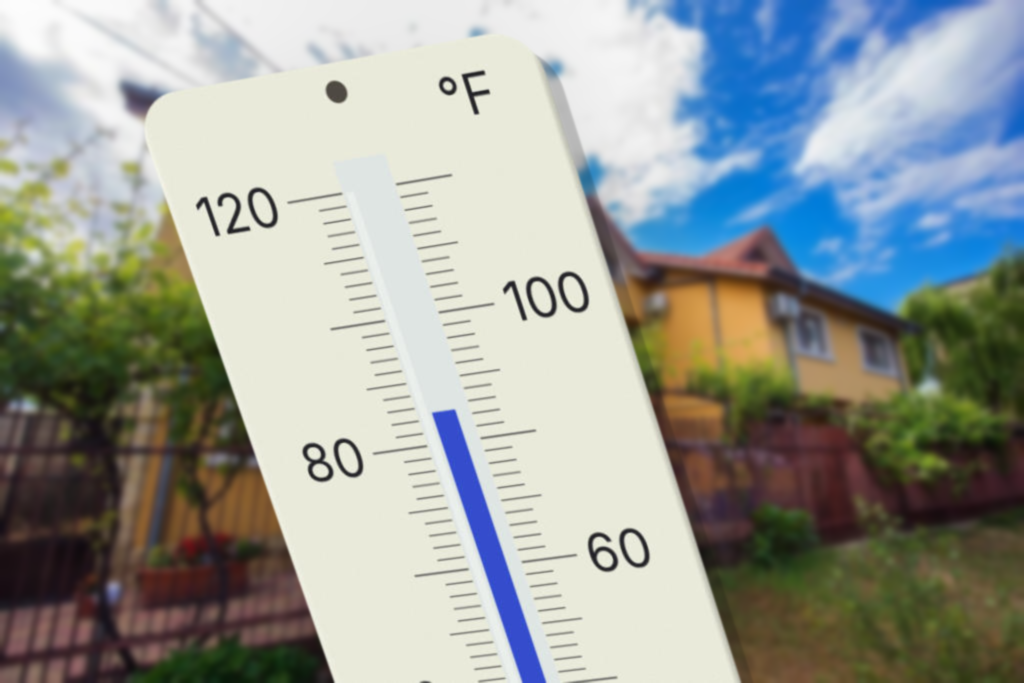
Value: 85 °F
